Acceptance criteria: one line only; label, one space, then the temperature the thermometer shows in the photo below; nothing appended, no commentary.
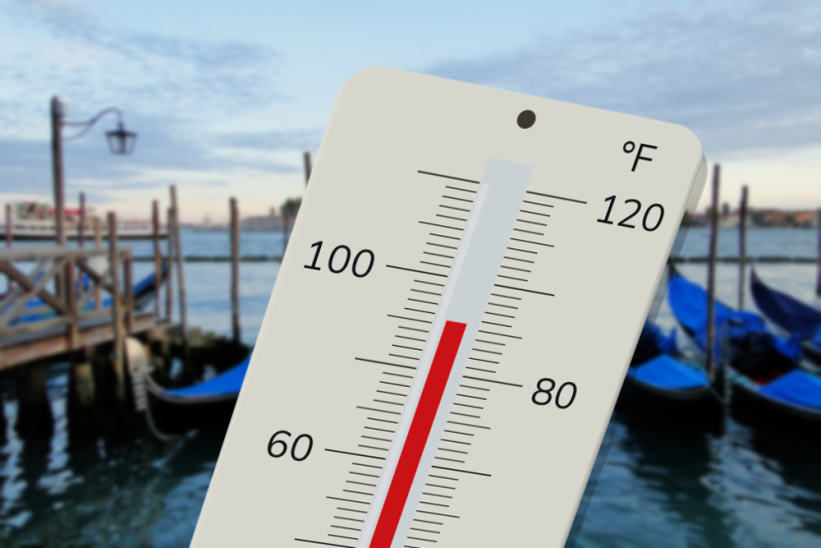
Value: 91 °F
